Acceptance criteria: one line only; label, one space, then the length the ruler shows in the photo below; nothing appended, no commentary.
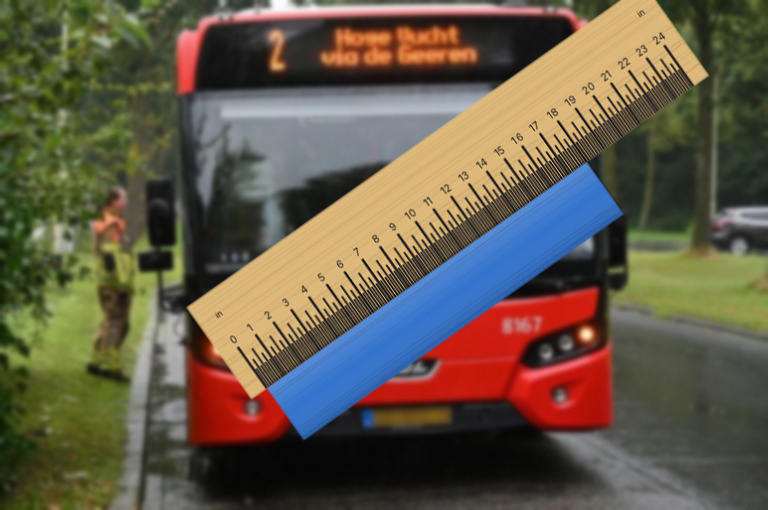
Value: 18 in
